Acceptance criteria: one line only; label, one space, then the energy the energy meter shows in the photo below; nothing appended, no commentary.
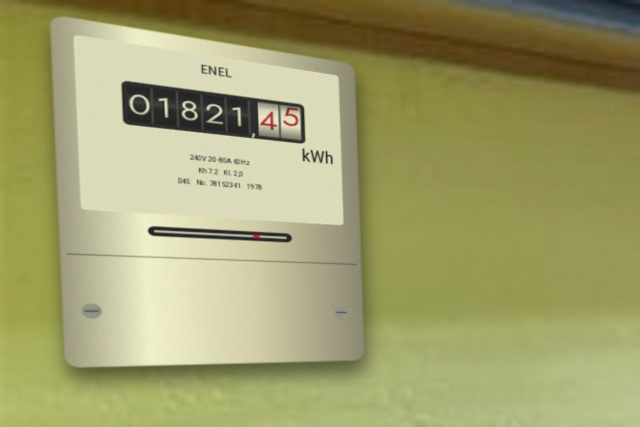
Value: 1821.45 kWh
